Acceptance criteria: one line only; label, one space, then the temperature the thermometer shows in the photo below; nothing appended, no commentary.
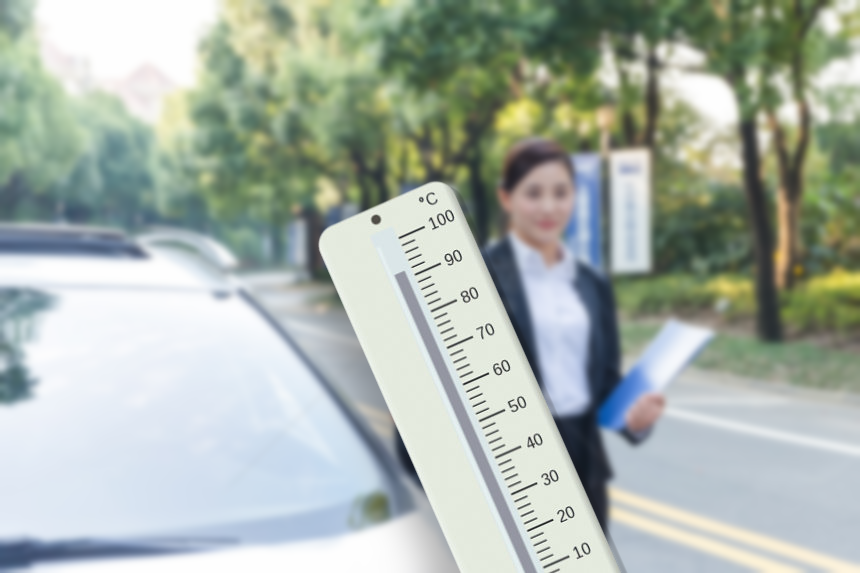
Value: 92 °C
